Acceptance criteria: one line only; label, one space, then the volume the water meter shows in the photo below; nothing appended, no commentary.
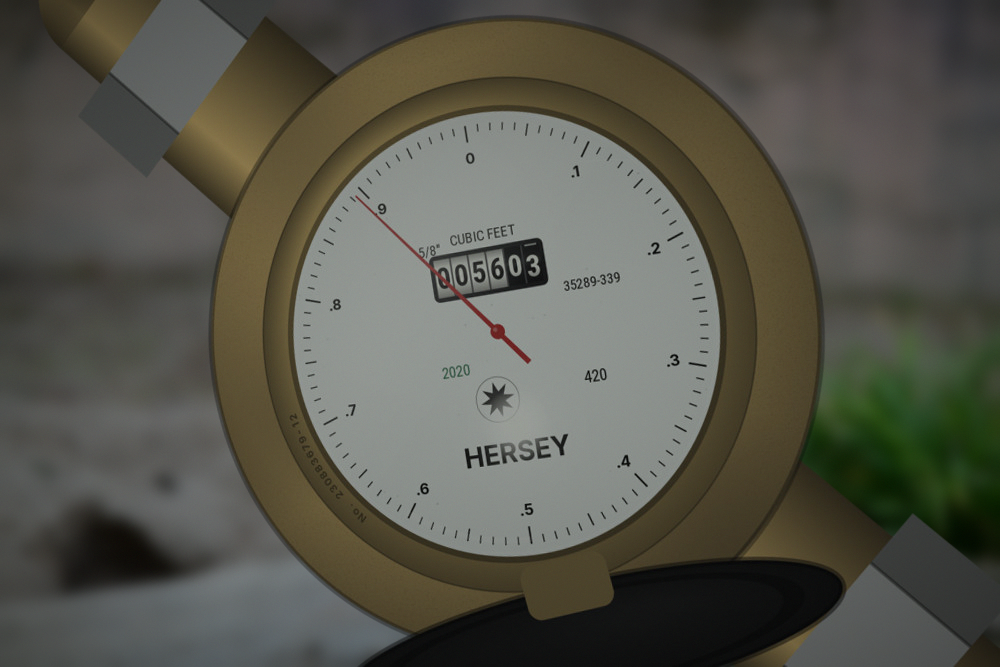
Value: 5602.89 ft³
